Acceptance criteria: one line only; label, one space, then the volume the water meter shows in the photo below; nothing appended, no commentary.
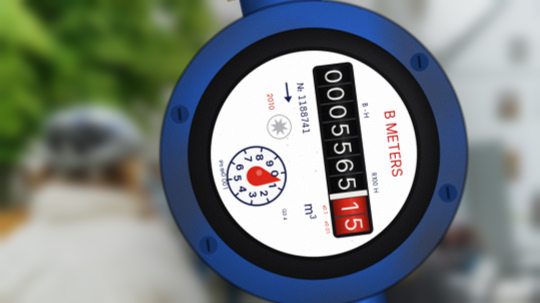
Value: 5565.150 m³
